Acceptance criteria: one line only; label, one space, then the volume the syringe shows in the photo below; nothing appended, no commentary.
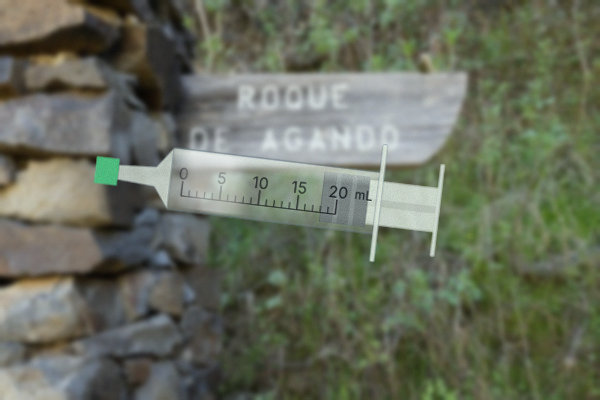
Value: 18 mL
